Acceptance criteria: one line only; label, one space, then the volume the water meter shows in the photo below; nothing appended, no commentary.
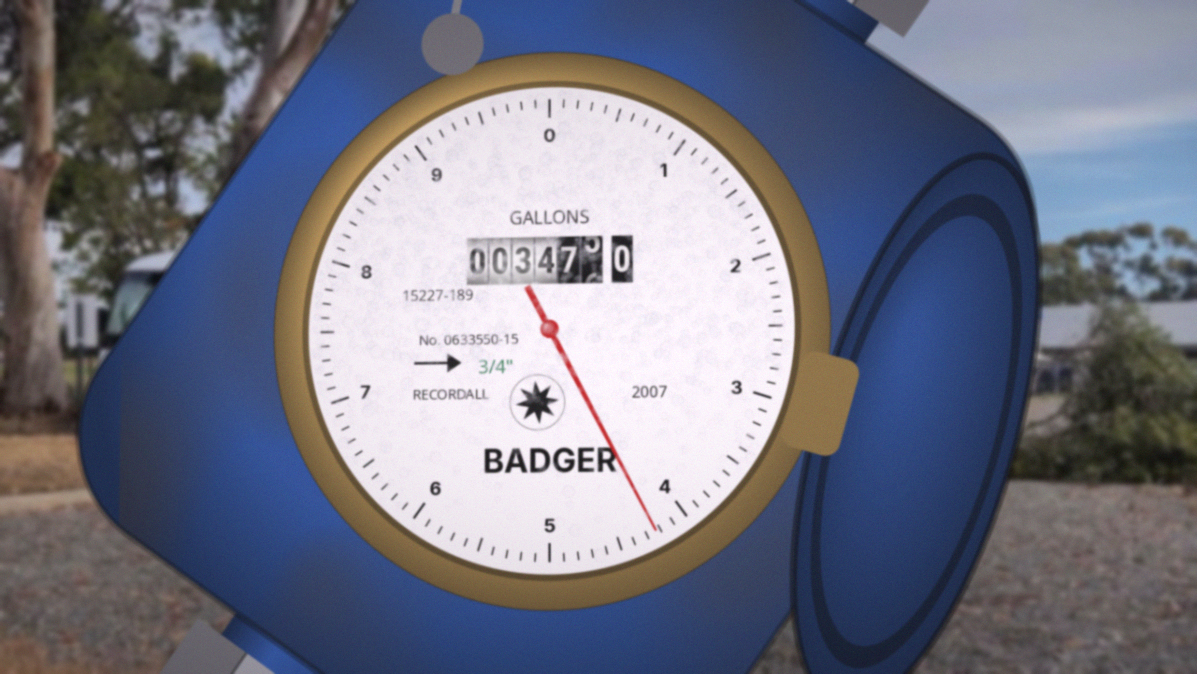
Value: 34754.2 gal
